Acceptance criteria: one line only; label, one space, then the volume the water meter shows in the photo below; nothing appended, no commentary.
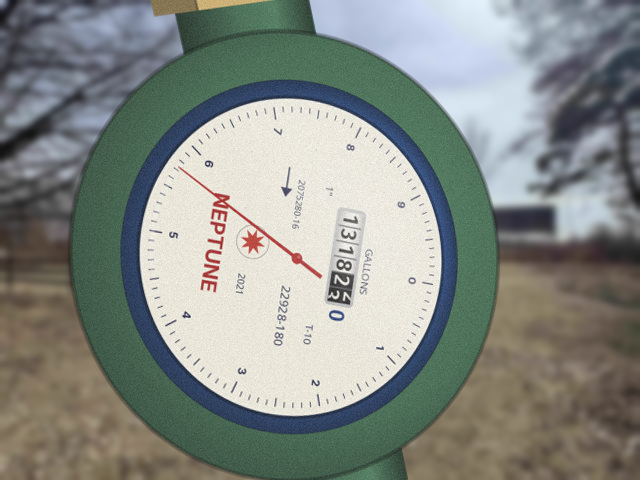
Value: 1318225.7 gal
